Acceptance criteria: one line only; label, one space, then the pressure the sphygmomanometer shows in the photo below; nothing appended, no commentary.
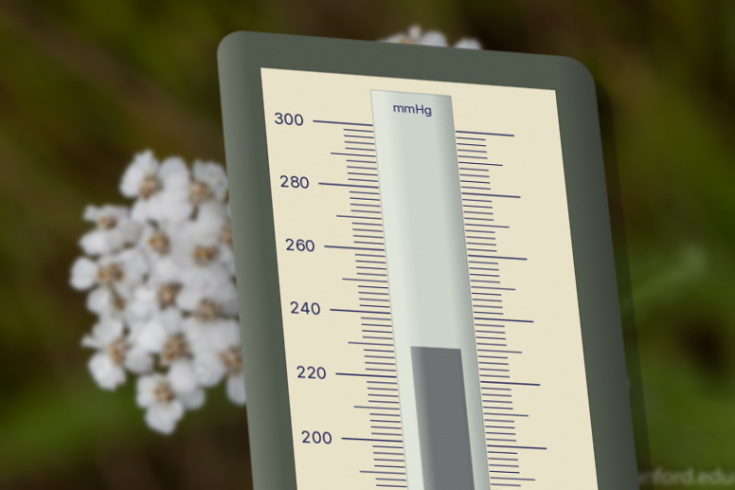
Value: 230 mmHg
